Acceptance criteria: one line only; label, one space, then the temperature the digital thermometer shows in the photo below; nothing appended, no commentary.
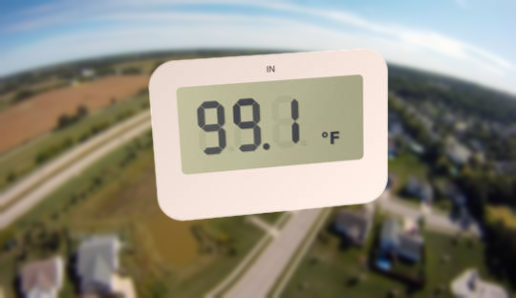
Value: 99.1 °F
